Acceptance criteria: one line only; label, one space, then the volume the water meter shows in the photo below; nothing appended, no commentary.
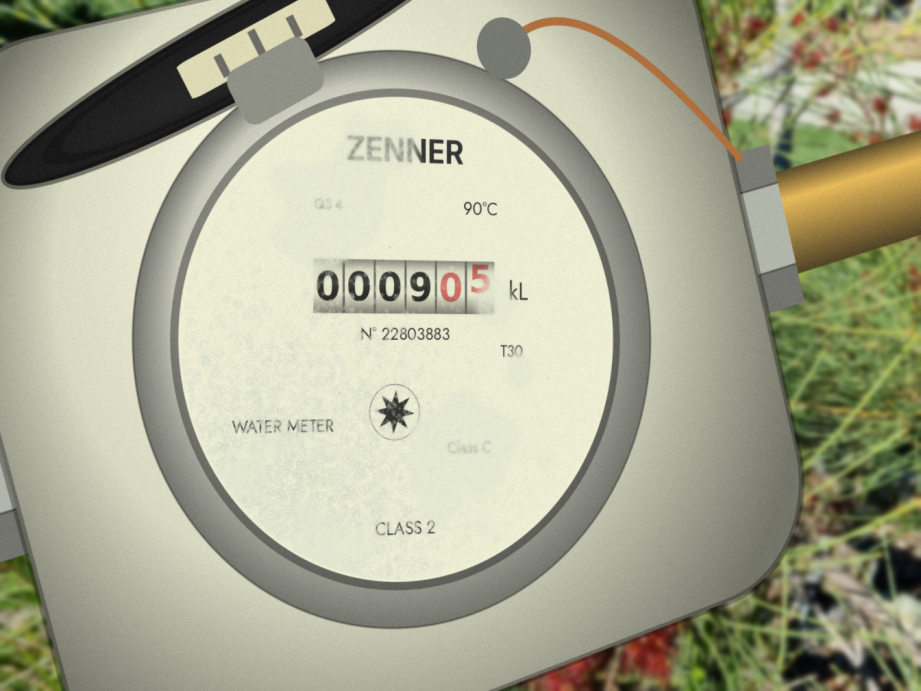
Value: 9.05 kL
